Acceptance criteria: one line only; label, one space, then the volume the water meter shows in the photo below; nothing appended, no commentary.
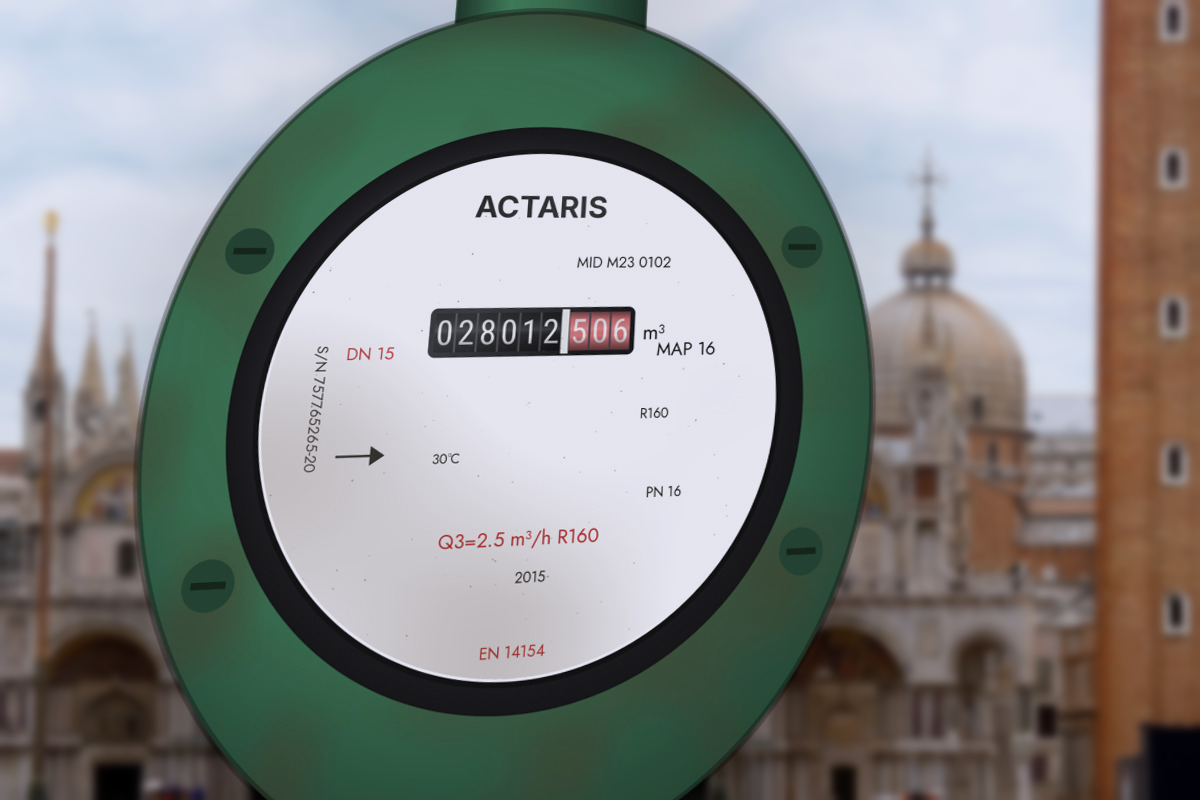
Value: 28012.506 m³
